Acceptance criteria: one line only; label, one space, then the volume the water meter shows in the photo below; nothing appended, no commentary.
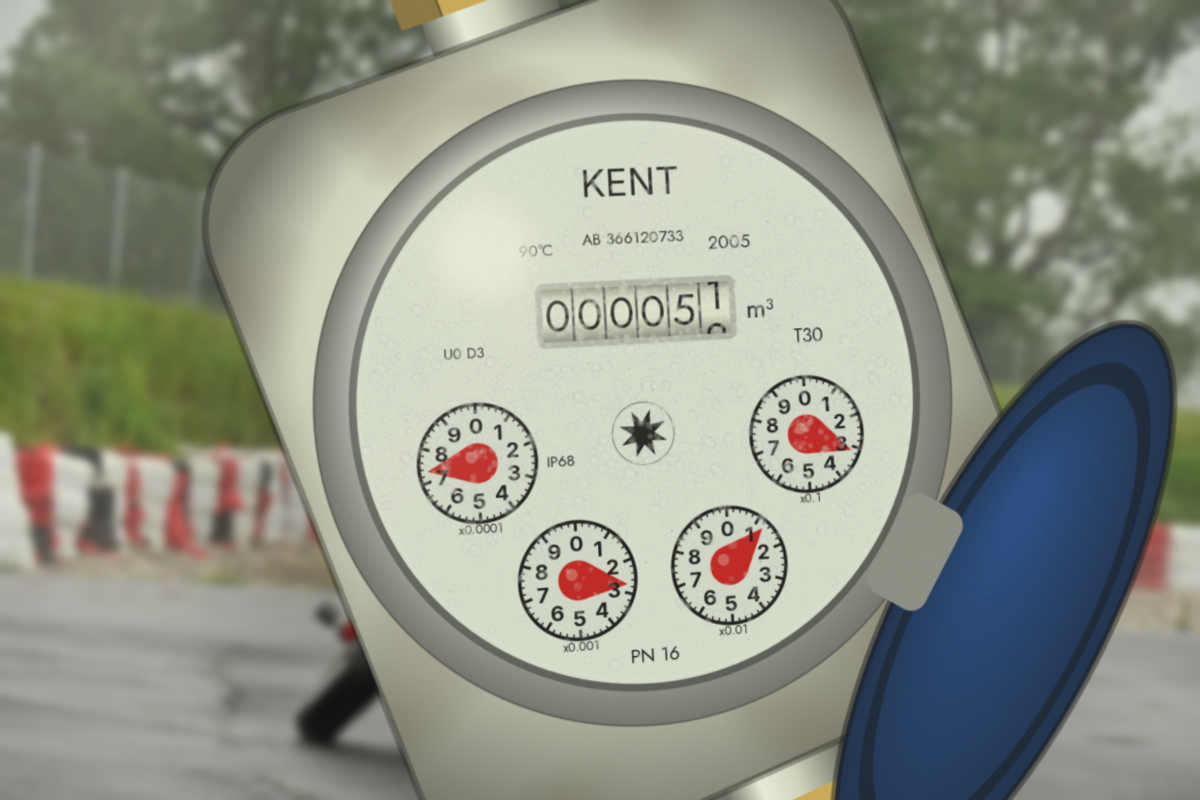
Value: 51.3127 m³
